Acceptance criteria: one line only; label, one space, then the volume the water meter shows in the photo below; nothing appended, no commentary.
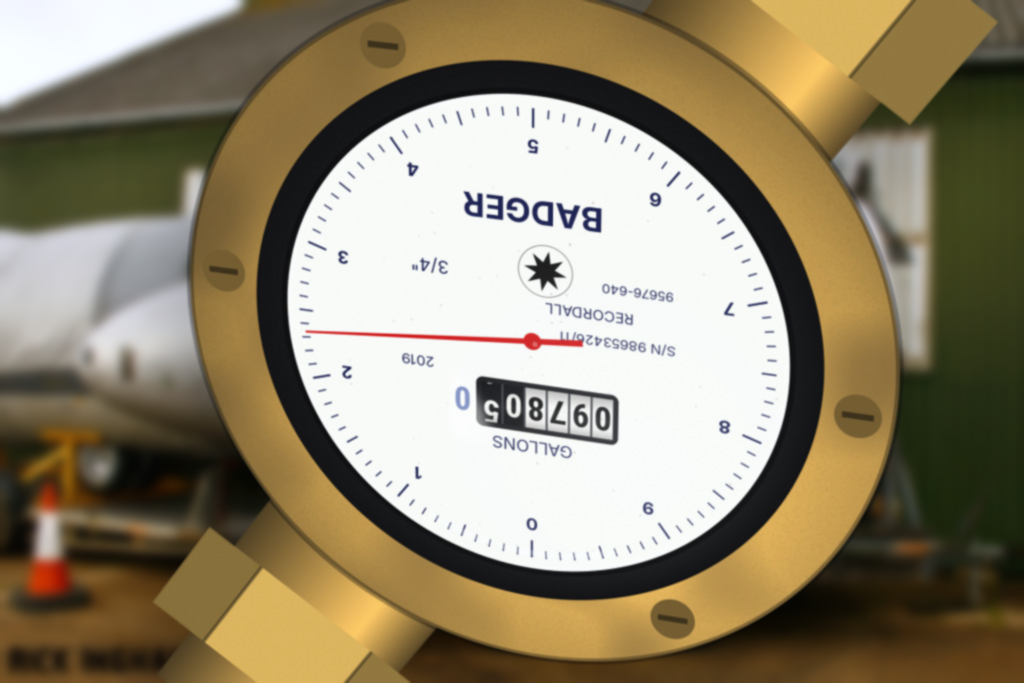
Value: 978052.3 gal
